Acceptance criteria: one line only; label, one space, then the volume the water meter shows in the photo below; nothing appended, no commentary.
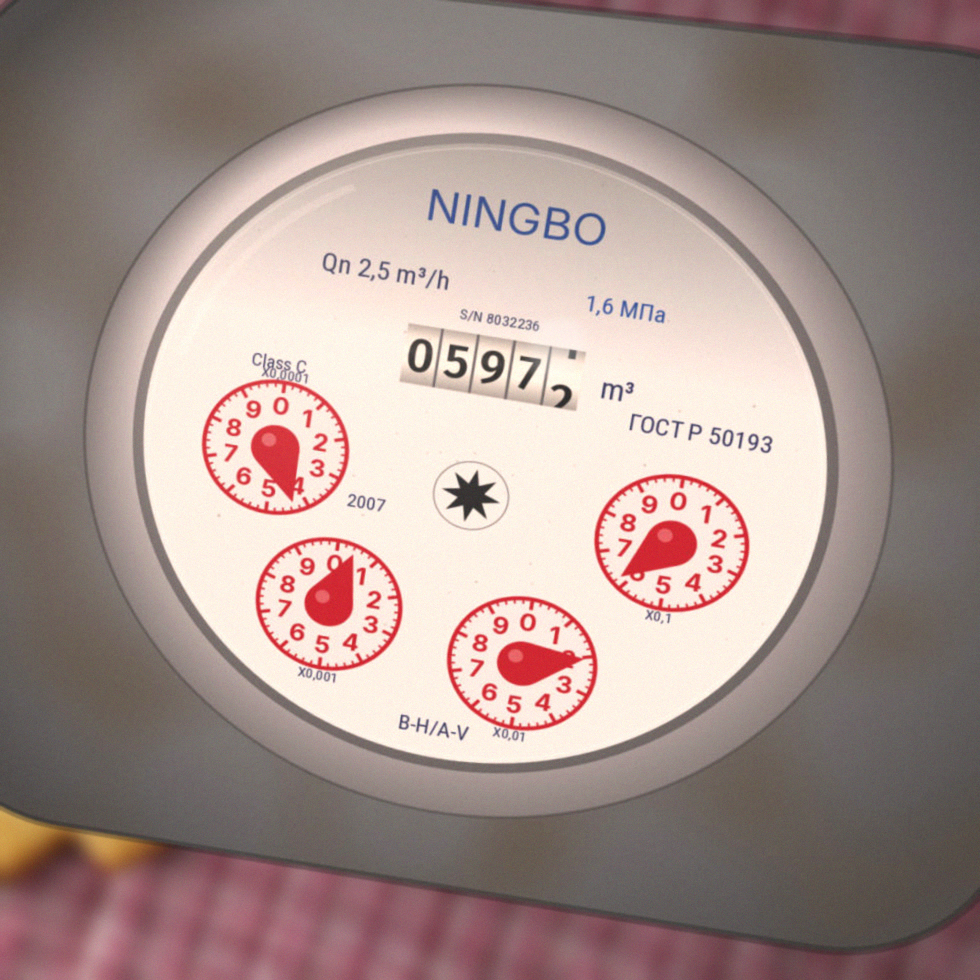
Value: 5971.6204 m³
